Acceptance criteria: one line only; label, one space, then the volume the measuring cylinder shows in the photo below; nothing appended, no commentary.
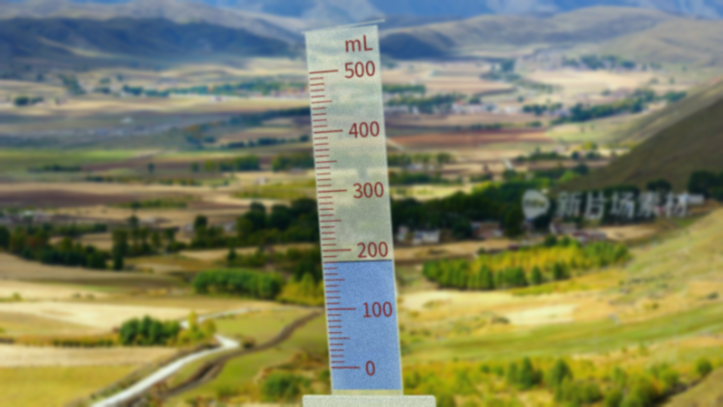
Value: 180 mL
